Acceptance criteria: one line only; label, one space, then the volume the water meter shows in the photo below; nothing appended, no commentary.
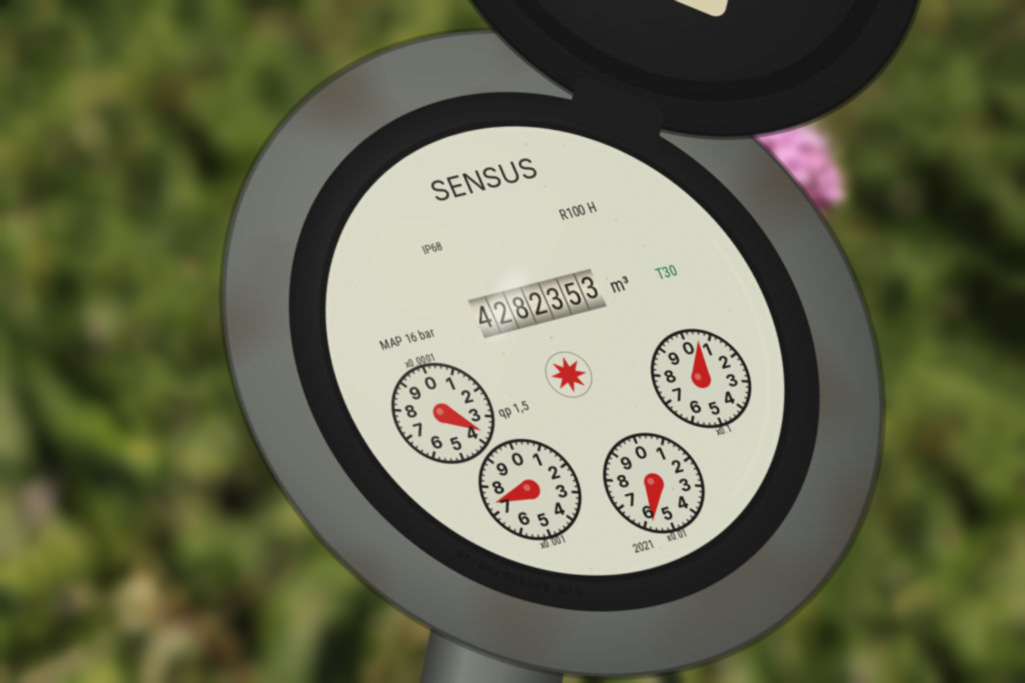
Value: 4282353.0573 m³
